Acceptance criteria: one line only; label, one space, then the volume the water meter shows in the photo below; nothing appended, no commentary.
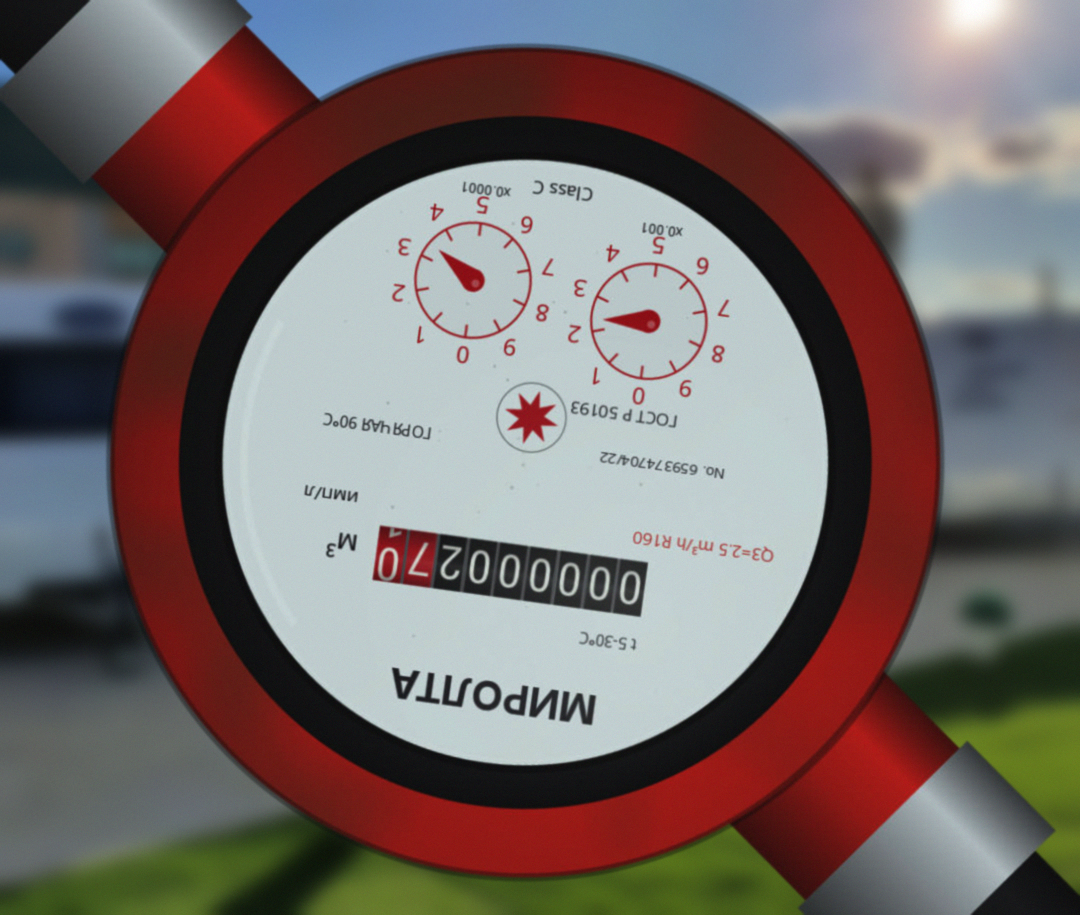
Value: 2.7023 m³
